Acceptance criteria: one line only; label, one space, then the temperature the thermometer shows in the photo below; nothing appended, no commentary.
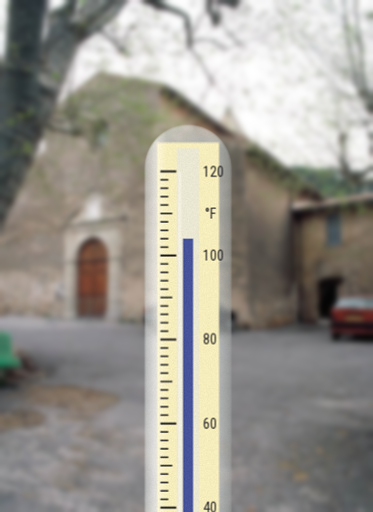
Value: 104 °F
